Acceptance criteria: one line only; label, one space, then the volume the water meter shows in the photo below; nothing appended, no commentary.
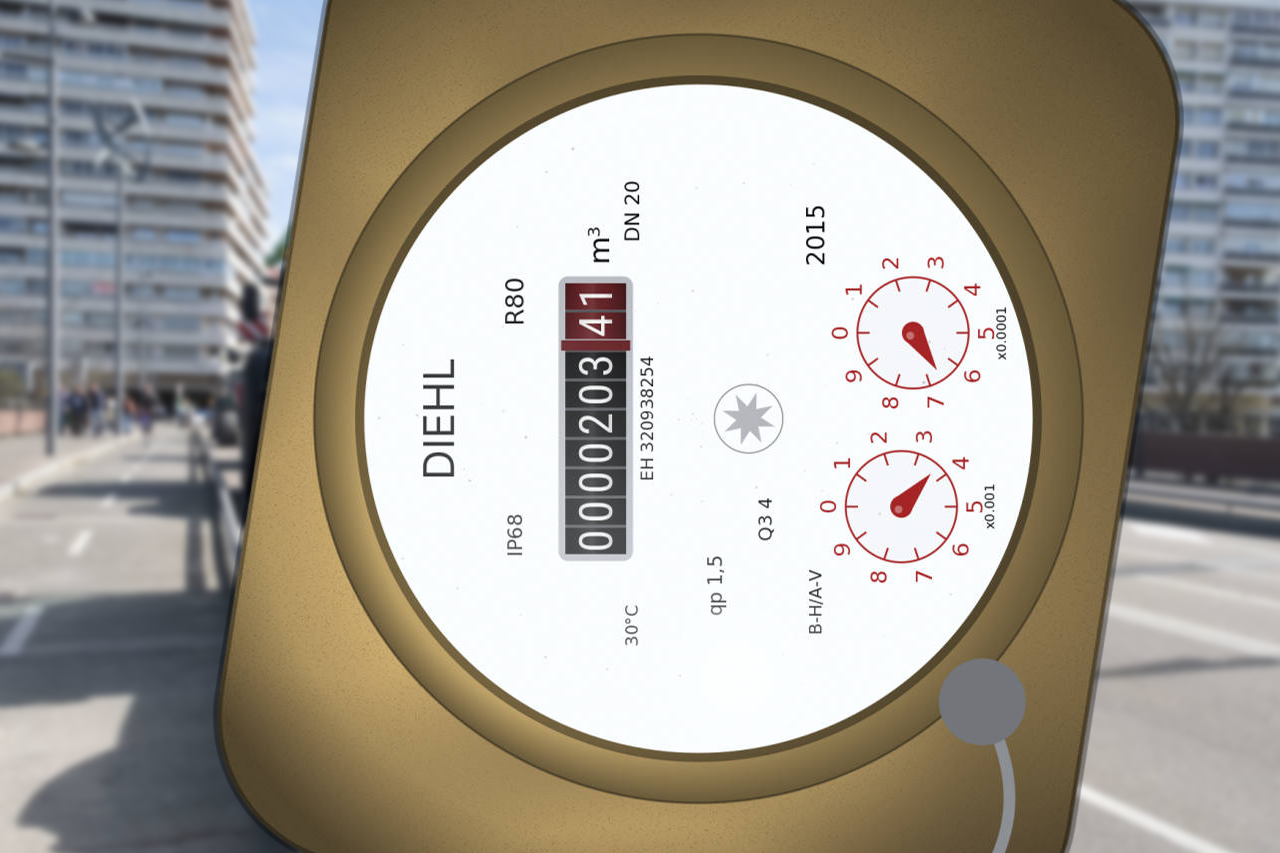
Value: 203.4136 m³
